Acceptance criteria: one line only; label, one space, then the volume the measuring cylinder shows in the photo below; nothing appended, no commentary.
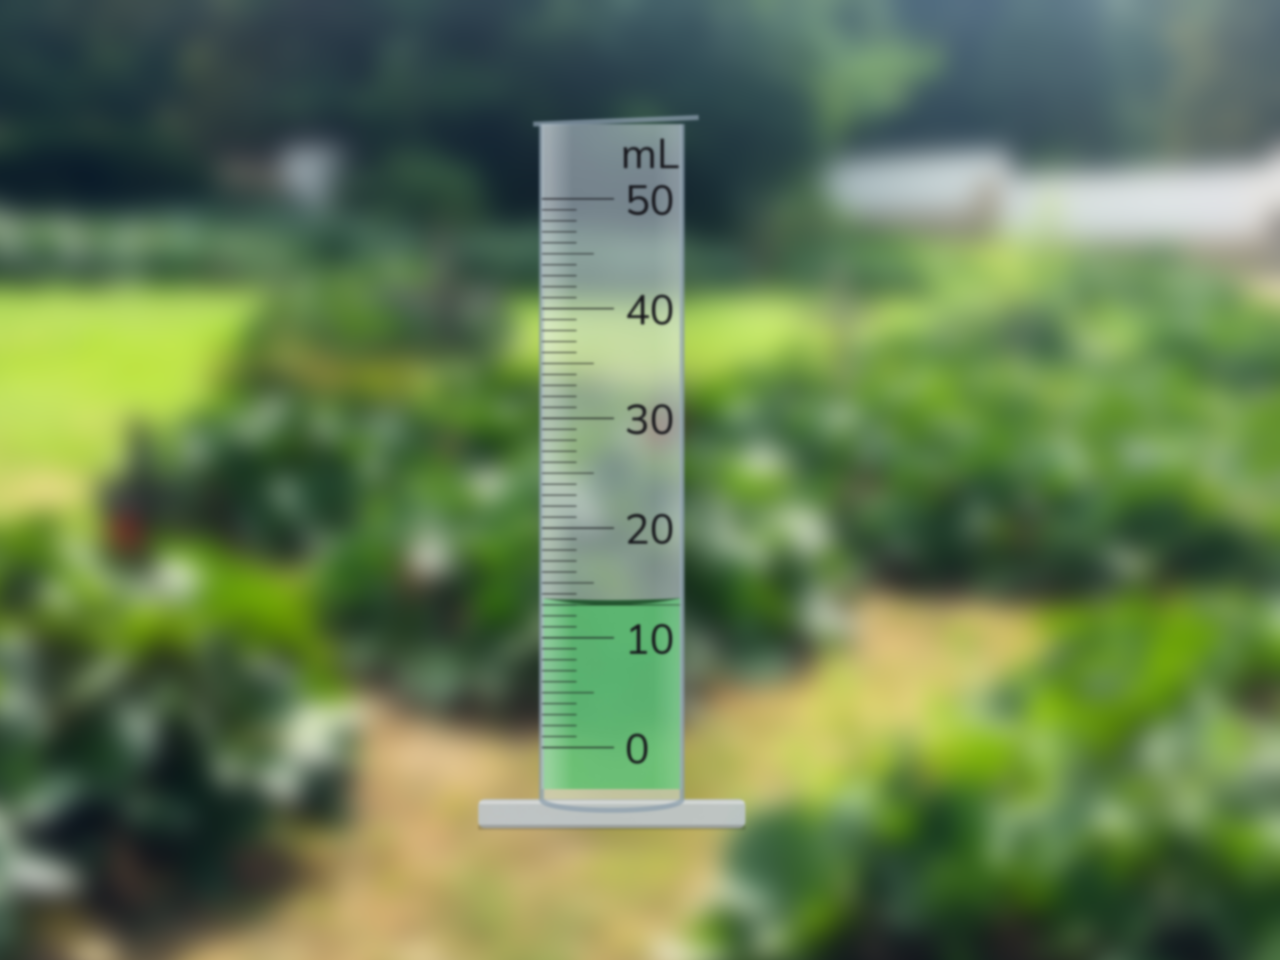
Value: 13 mL
